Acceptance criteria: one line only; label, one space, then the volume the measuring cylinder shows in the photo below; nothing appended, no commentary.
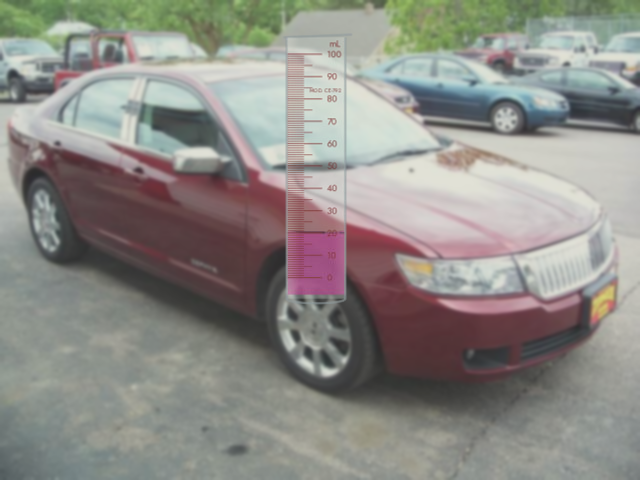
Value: 20 mL
